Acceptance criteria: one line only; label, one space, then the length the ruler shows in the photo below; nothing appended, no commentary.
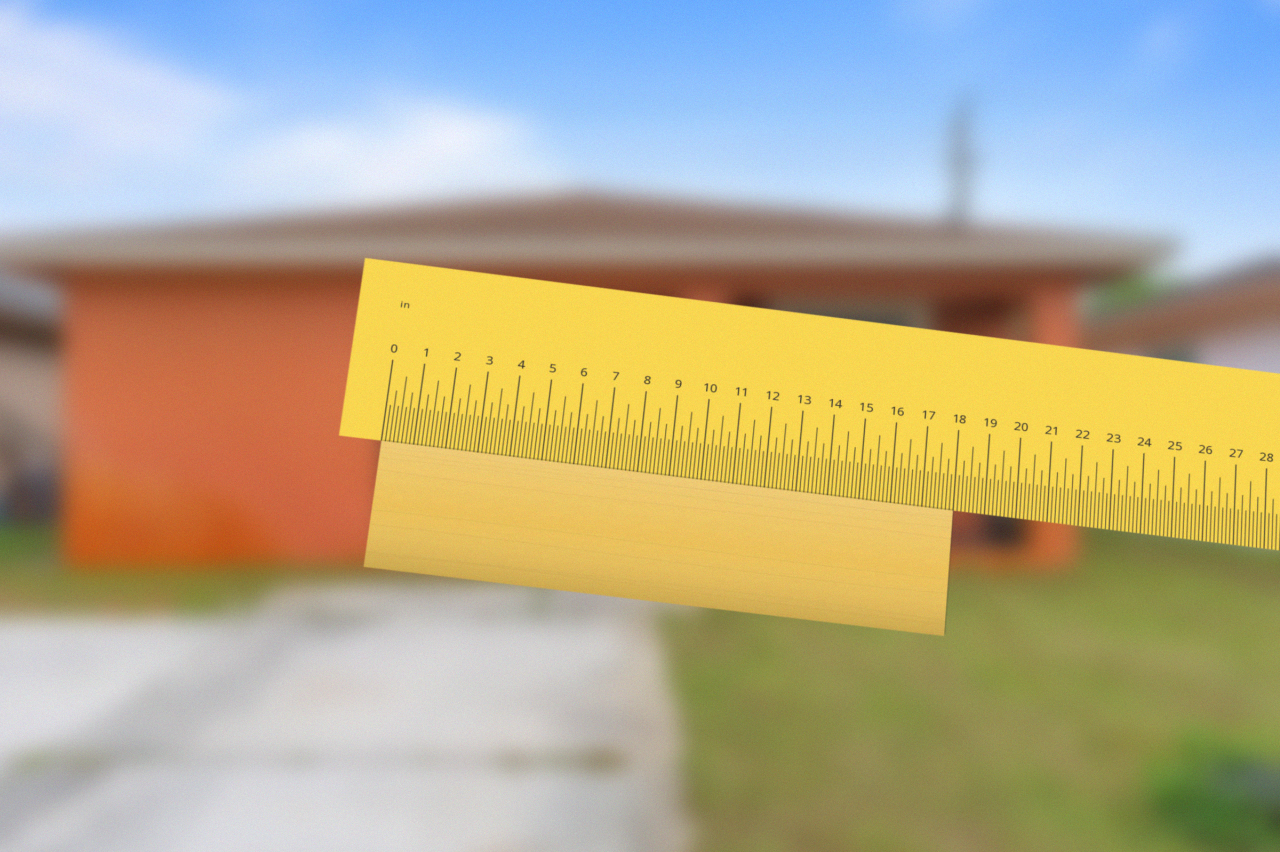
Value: 18 in
